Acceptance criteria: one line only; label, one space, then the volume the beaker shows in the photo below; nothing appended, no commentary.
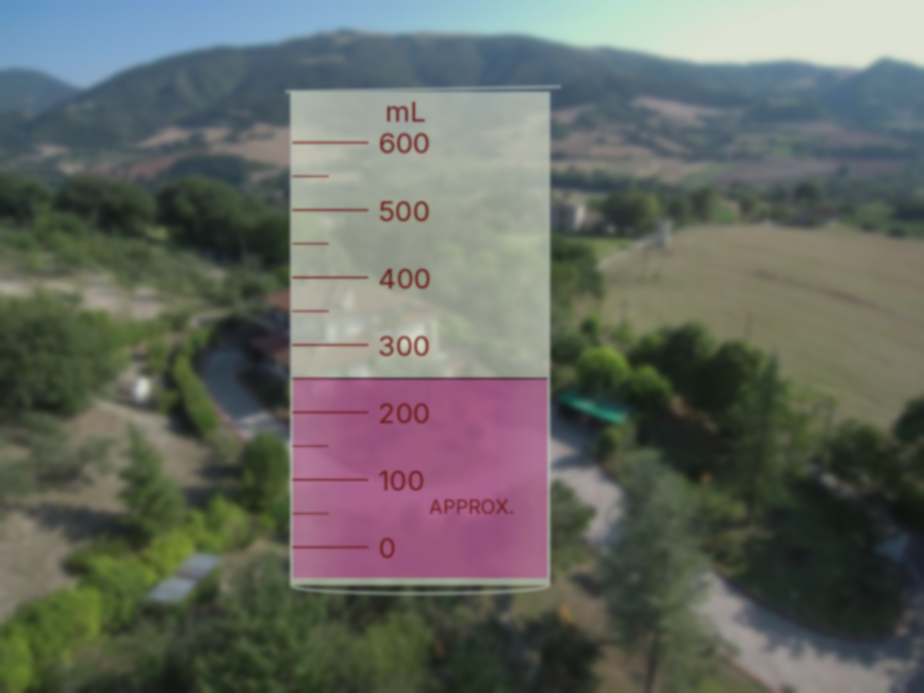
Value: 250 mL
